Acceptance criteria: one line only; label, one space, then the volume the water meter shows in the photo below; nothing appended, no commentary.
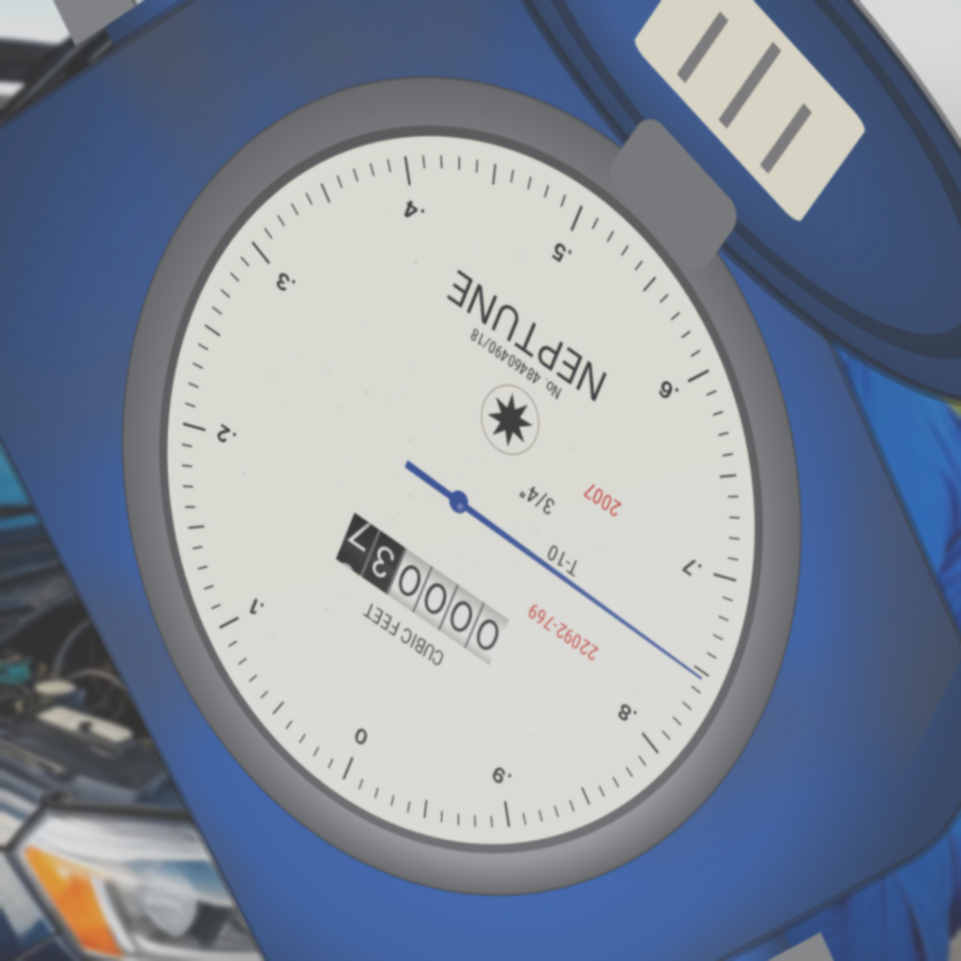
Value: 36.75 ft³
